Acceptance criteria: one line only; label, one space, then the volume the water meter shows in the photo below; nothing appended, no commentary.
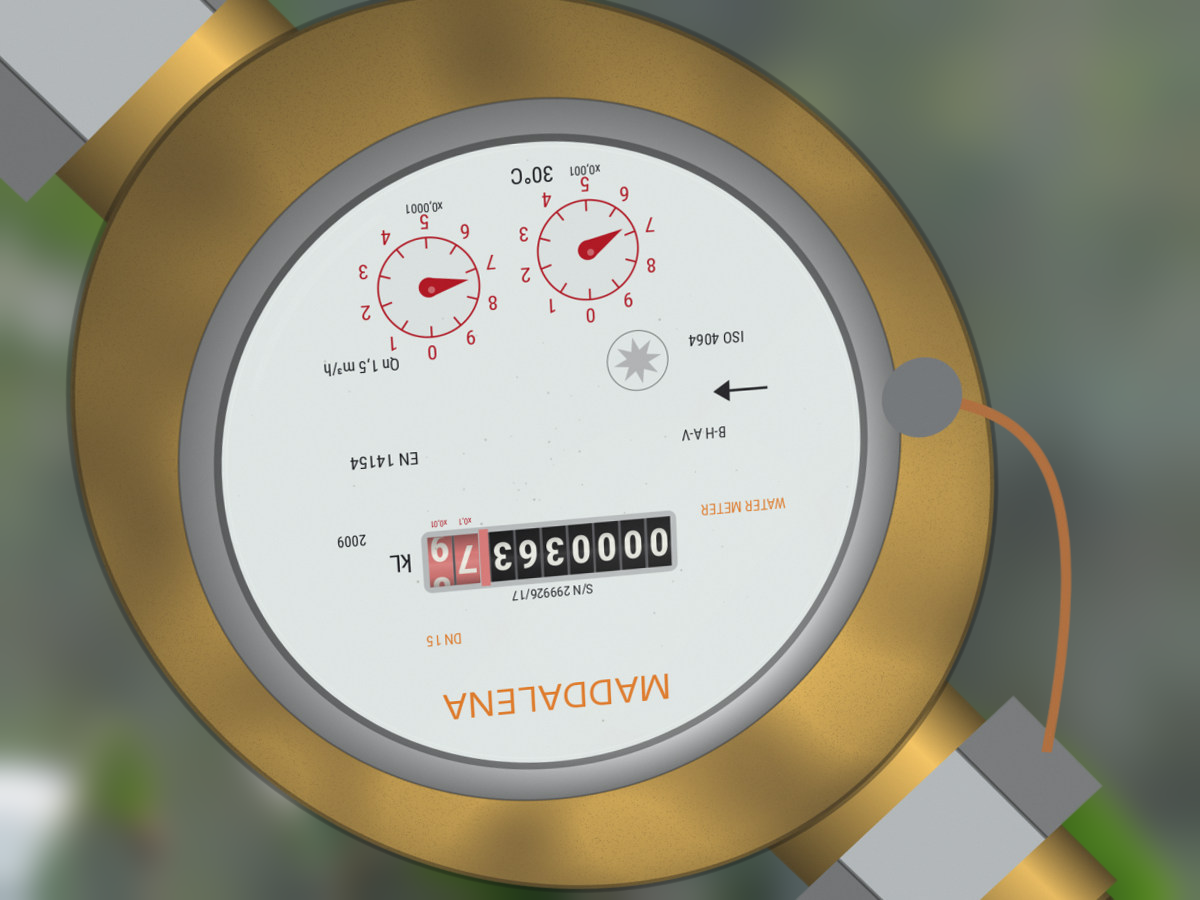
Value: 363.7867 kL
